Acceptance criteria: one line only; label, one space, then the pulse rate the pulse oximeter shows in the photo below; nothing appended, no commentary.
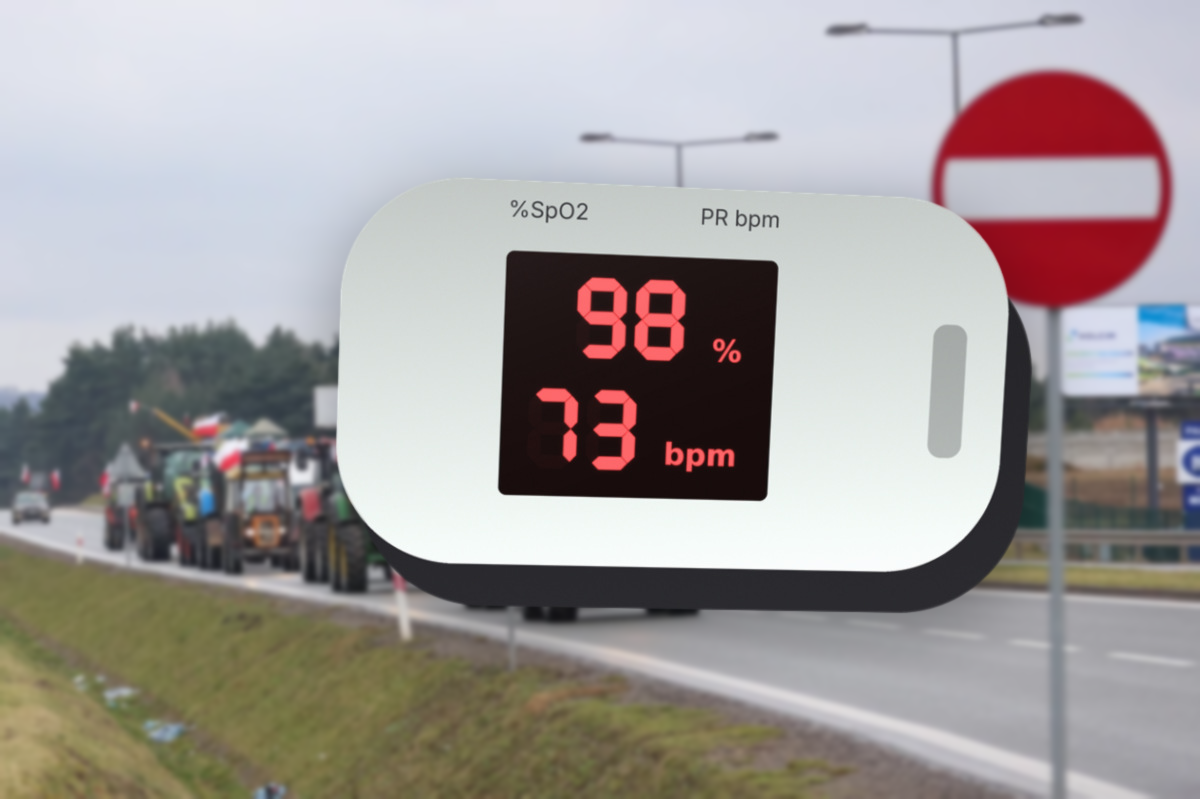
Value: 73 bpm
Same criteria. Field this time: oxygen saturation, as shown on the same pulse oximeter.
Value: 98 %
